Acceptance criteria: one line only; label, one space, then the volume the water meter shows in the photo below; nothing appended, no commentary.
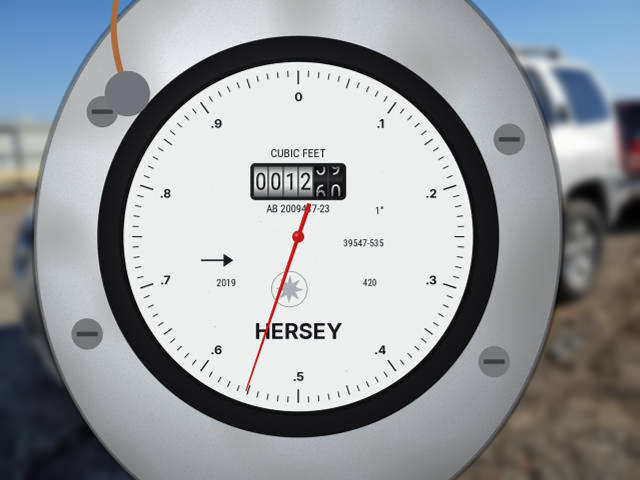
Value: 1259.55 ft³
